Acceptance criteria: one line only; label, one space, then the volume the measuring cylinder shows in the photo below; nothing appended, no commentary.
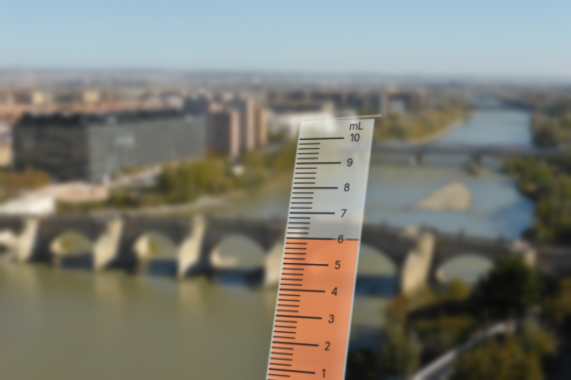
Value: 6 mL
